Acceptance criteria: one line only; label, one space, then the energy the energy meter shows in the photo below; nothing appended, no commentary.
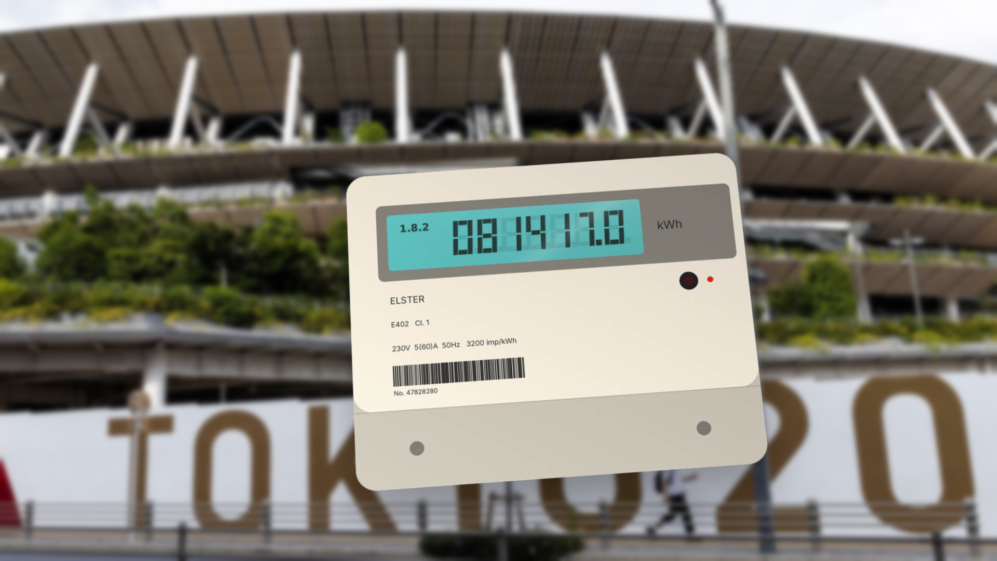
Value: 81417.0 kWh
